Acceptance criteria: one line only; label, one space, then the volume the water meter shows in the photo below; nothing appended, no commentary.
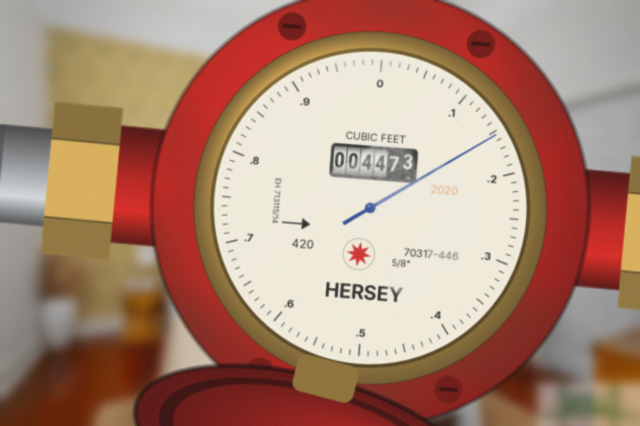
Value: 4473.15 ft³
